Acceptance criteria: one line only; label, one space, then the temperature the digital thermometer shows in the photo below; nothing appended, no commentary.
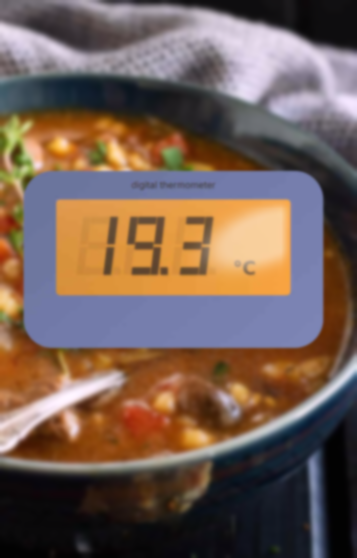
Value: 19.3 °C
